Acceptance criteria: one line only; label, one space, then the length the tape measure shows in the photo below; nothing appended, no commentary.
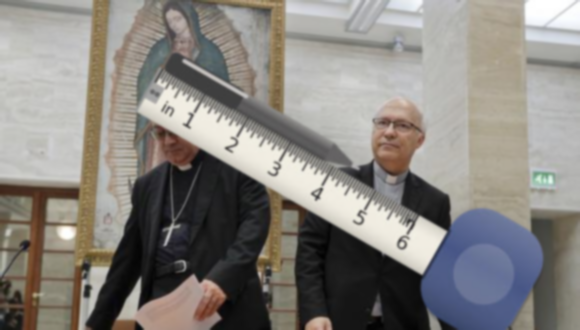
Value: 4.5 in
